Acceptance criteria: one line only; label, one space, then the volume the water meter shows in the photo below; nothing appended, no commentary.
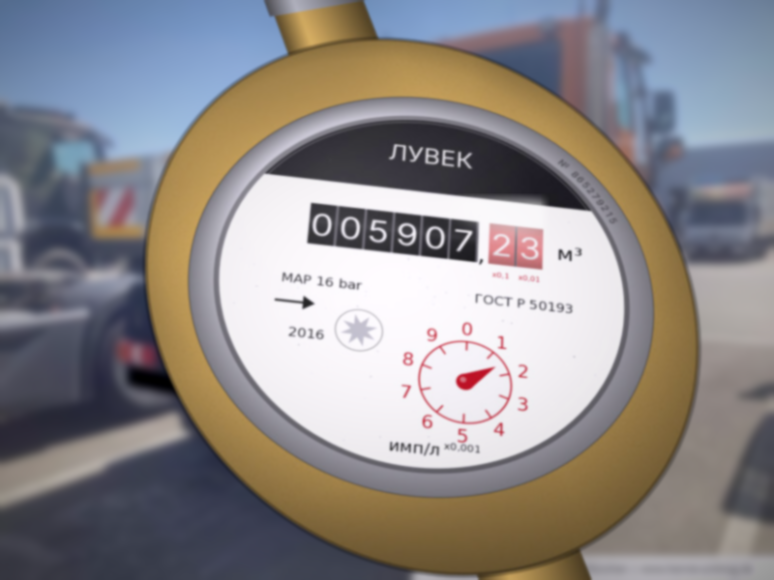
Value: 5907.231 m³
